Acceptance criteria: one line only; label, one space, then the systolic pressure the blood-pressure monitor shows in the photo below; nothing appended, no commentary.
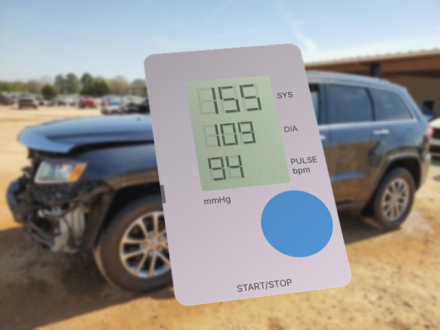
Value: 155 mmHg
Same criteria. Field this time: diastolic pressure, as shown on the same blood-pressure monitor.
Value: 109 mmHg
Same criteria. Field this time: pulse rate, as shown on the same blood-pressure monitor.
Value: 94 bpm
